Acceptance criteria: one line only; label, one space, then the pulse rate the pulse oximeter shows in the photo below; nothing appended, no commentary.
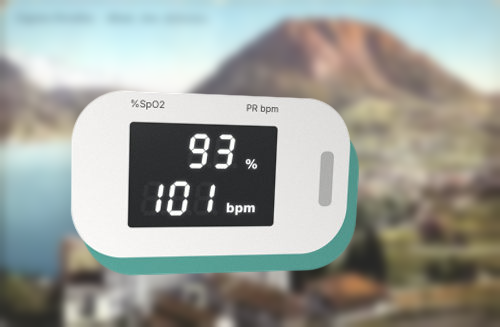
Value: 101 bpm
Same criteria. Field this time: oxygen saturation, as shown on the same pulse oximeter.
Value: 93 %
